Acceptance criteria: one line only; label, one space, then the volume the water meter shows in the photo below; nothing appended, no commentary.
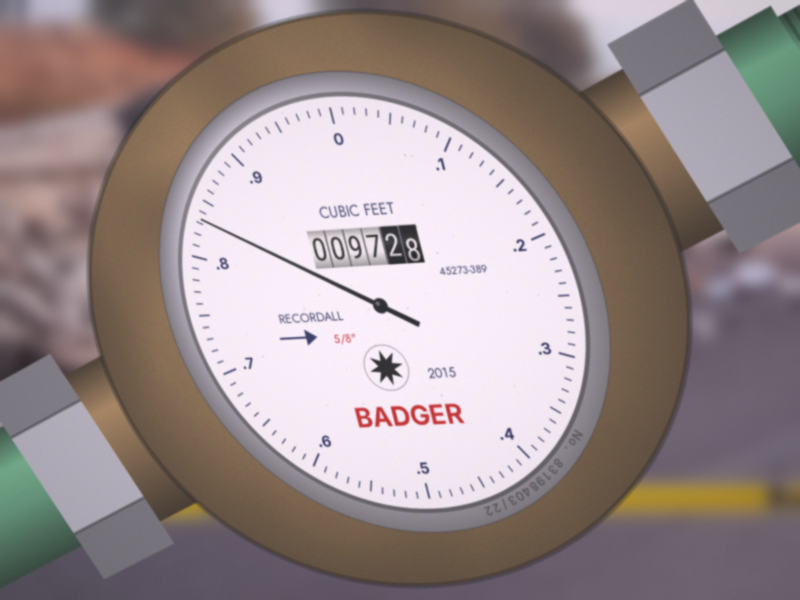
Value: 9727.83 ft³
